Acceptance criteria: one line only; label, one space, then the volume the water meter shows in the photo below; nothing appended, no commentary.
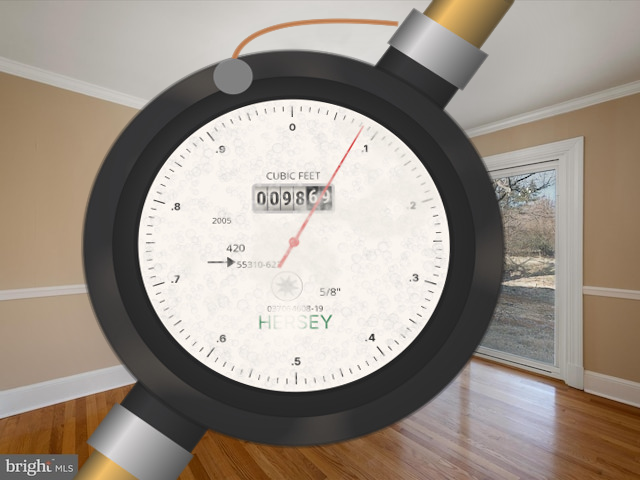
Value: 9869.08 ft³
